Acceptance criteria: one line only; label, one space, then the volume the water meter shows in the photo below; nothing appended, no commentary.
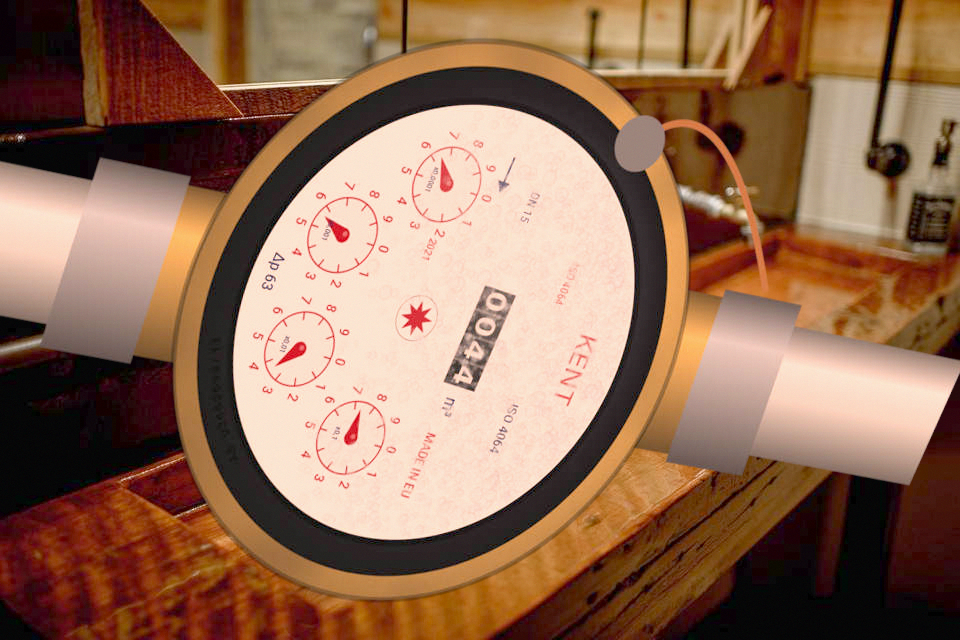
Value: 44.7356 m³
